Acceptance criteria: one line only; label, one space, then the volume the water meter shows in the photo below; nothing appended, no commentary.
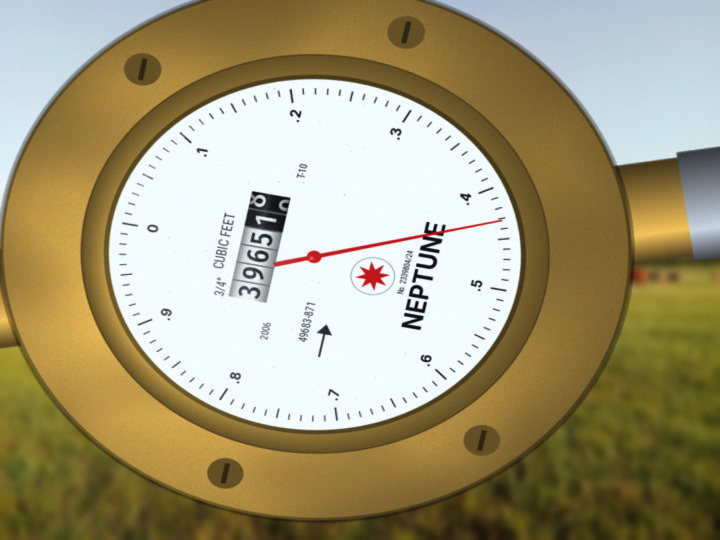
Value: 396518.43 ft³
